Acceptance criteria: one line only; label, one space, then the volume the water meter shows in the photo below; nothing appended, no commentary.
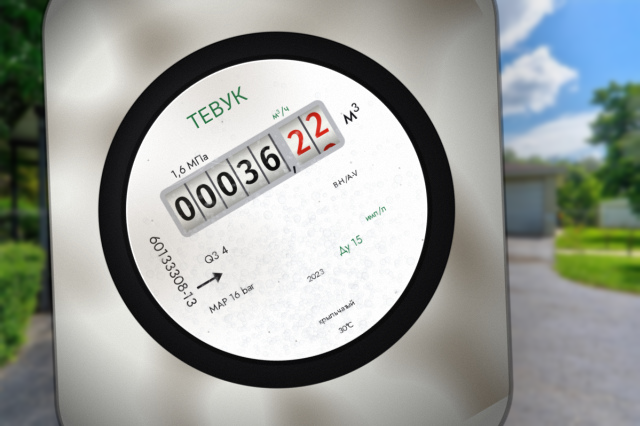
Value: 36.22 m³
